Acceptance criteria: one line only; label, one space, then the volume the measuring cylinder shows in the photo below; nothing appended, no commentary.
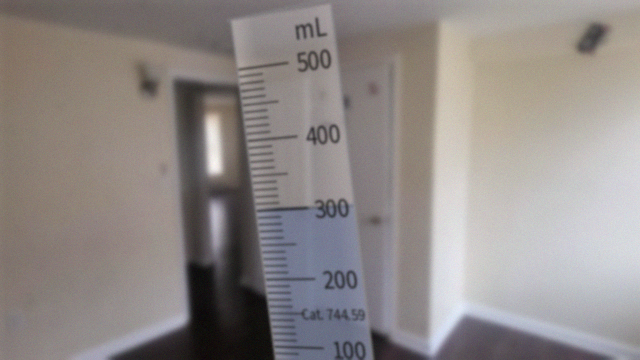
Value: 300 mL
